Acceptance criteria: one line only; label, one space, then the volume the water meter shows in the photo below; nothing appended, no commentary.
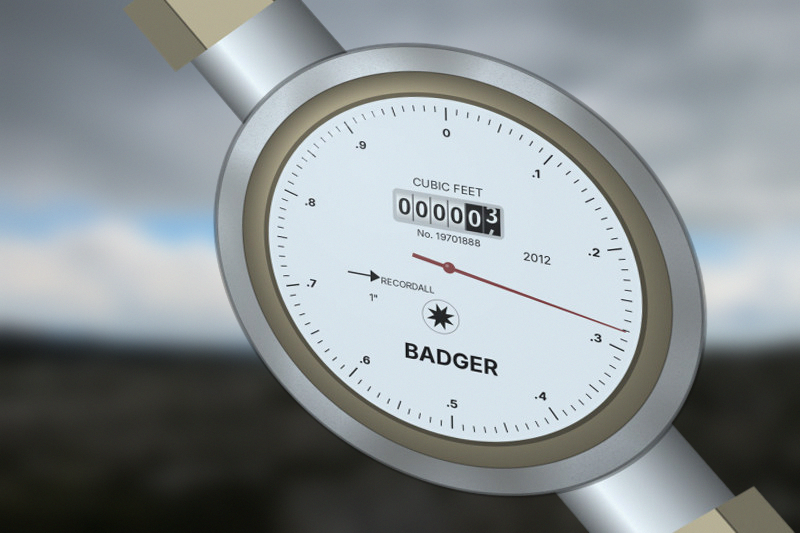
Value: 3.28 ft³
